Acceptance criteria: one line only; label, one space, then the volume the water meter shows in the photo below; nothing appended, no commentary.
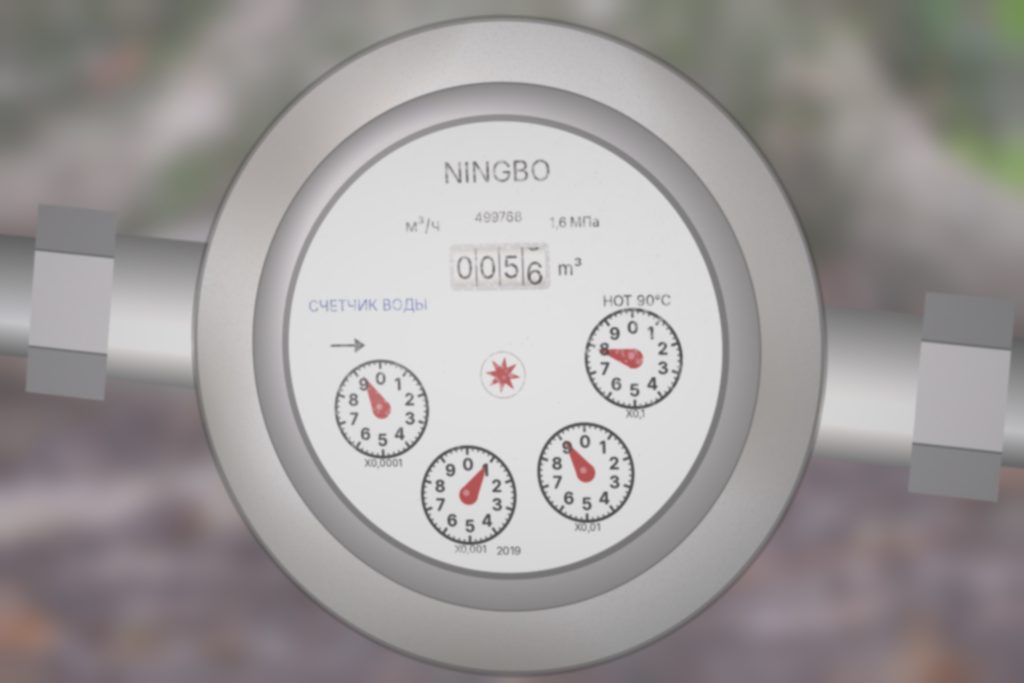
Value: 55.7909 m³
